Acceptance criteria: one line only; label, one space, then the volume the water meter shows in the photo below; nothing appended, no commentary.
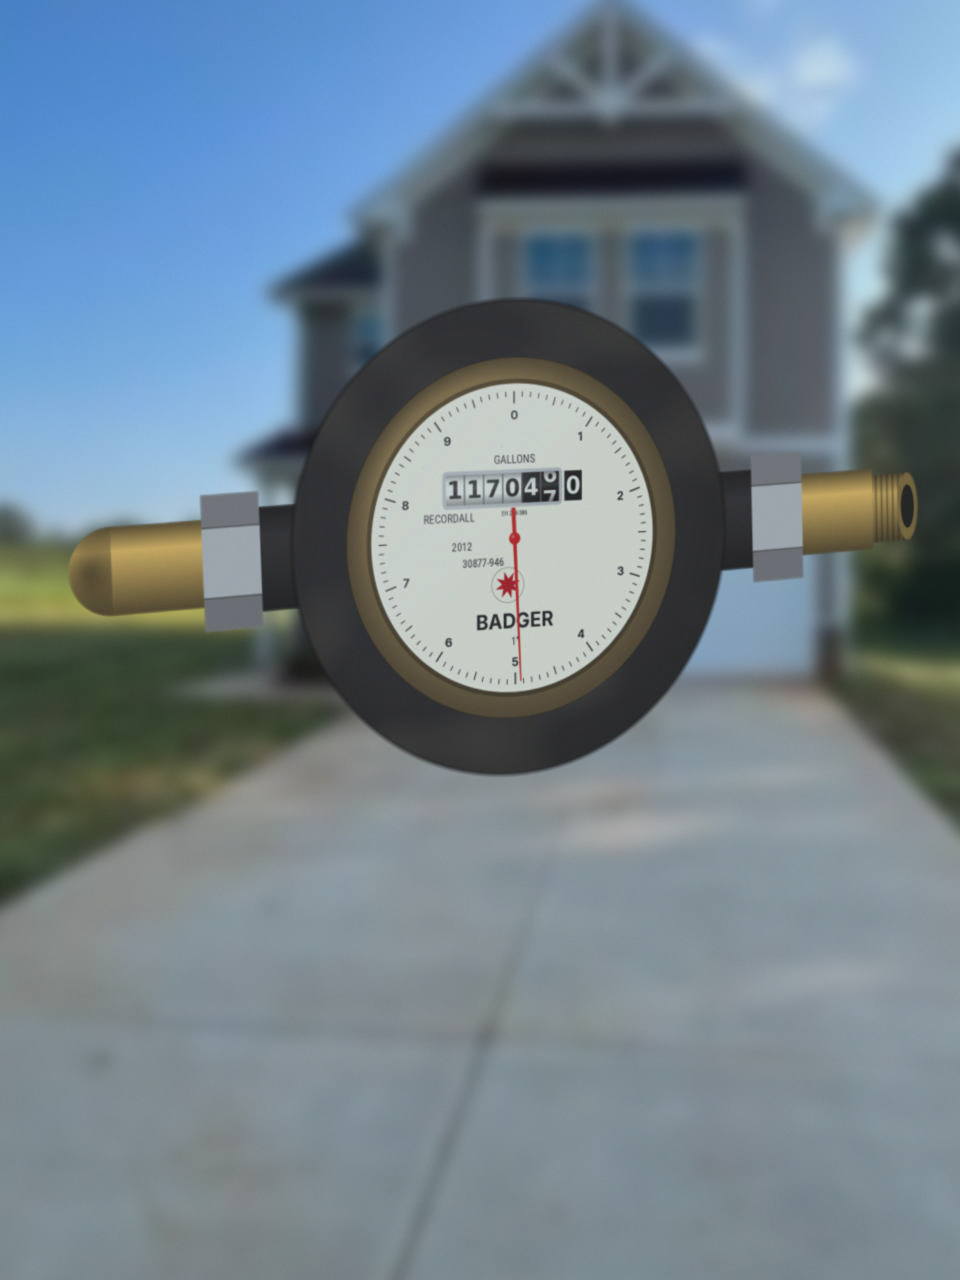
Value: 1170464.9 gal
